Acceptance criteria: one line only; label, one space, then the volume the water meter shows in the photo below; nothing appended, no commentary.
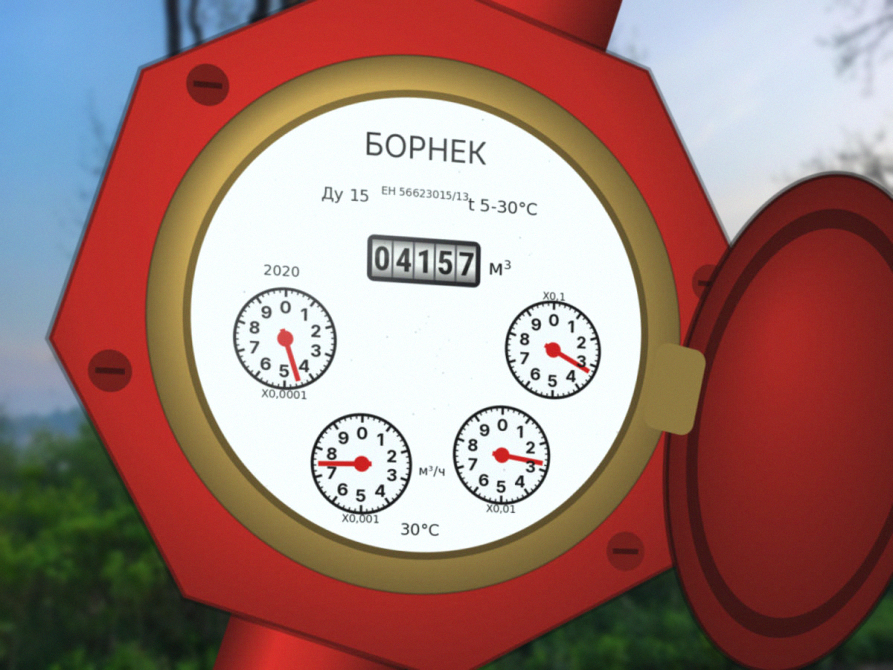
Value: 4157.3274 m³
